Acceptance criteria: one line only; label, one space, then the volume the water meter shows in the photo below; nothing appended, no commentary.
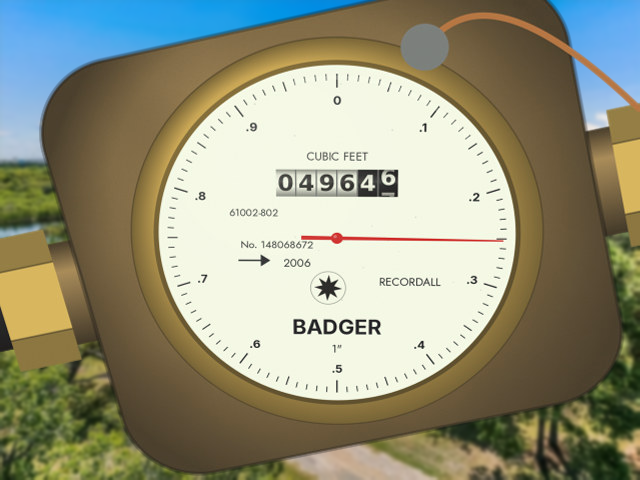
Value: 49646.25 ft³
